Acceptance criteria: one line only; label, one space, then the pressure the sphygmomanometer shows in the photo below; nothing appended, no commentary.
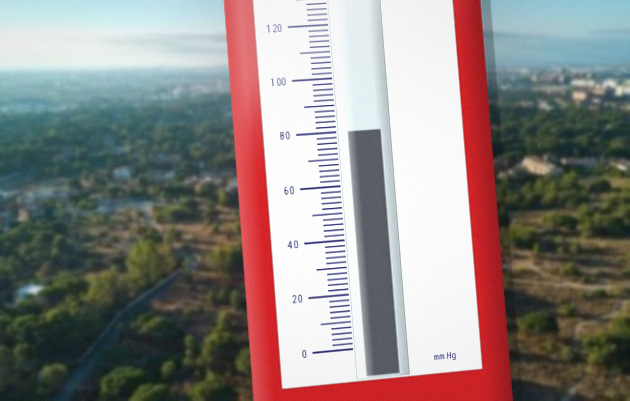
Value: 80 mmHg
